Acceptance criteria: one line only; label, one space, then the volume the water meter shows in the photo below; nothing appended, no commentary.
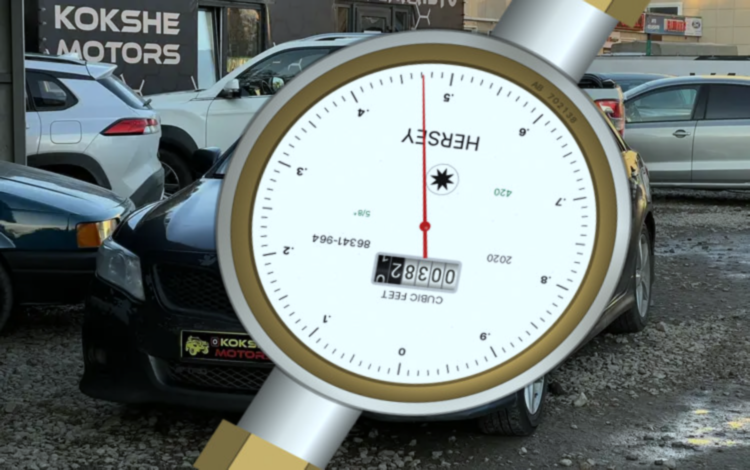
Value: 3820.47 ft³
